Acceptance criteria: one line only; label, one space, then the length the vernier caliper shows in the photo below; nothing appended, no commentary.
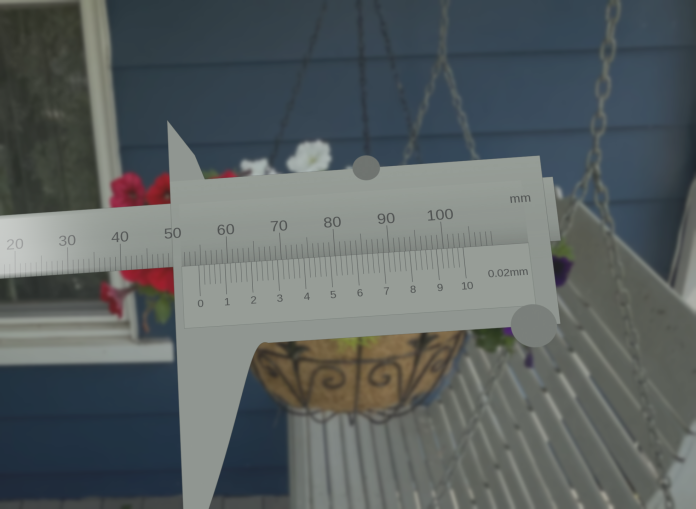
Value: 54.6 mm
